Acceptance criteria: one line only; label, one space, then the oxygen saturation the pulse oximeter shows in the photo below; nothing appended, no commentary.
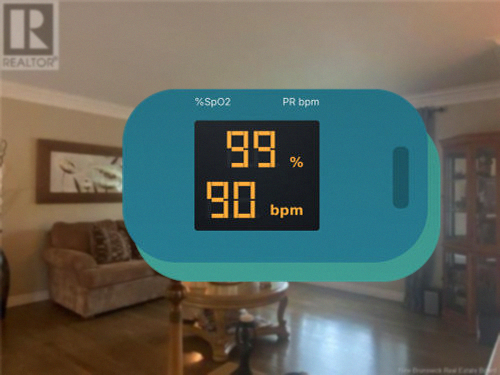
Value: 99 %
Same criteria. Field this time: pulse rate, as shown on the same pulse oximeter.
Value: 90 bpm
